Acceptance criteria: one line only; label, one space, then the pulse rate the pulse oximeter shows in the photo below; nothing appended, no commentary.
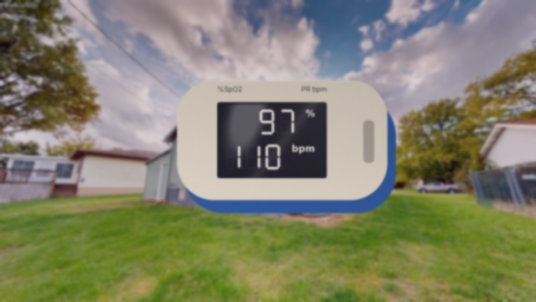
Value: 110 bpm
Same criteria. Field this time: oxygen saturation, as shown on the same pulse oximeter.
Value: 97 %
